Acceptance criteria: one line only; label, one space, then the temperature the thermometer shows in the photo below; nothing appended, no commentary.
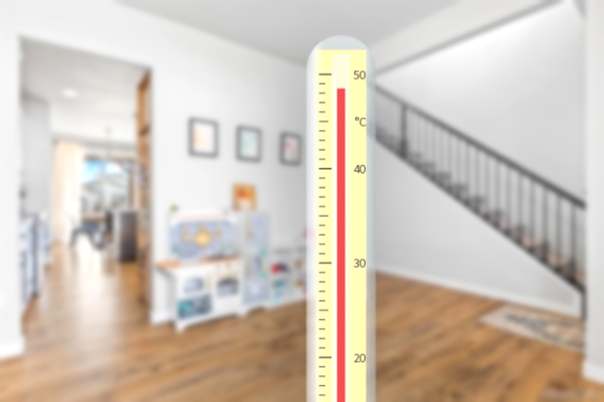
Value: 48.5 °C
